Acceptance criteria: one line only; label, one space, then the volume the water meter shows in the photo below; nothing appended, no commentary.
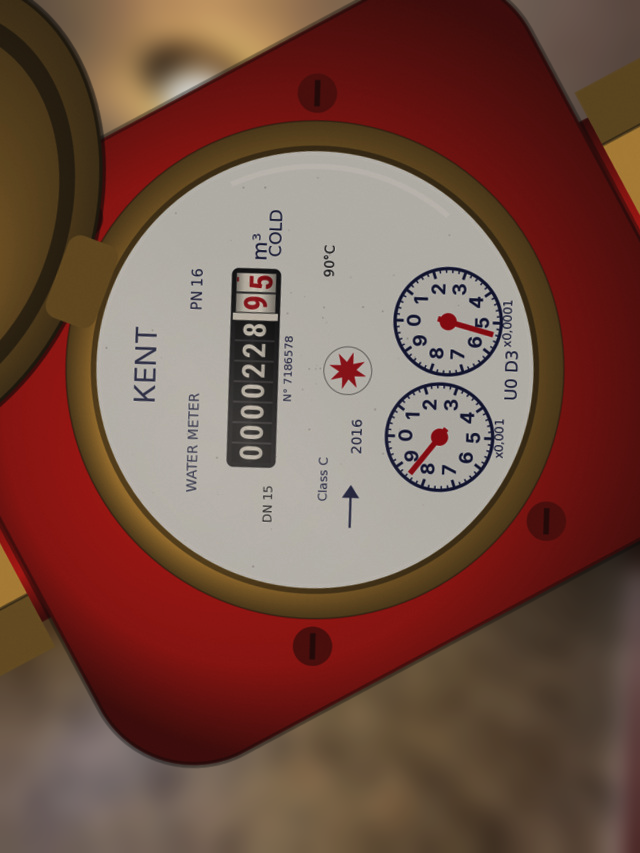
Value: 228.9485 m³
